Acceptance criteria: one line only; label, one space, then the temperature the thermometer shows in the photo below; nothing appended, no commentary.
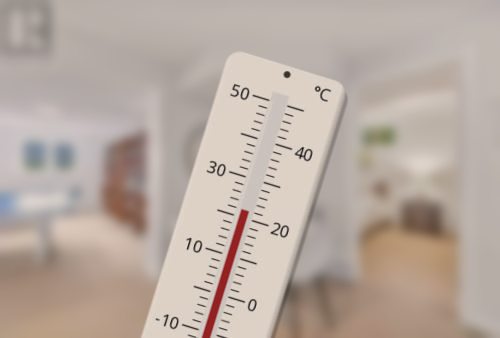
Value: 22 °C
